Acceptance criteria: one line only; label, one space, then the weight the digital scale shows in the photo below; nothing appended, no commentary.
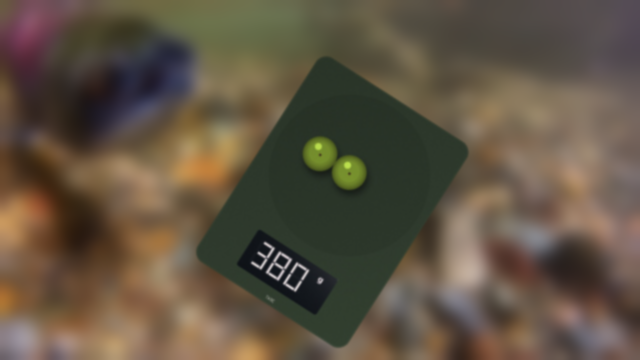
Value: 380 g
